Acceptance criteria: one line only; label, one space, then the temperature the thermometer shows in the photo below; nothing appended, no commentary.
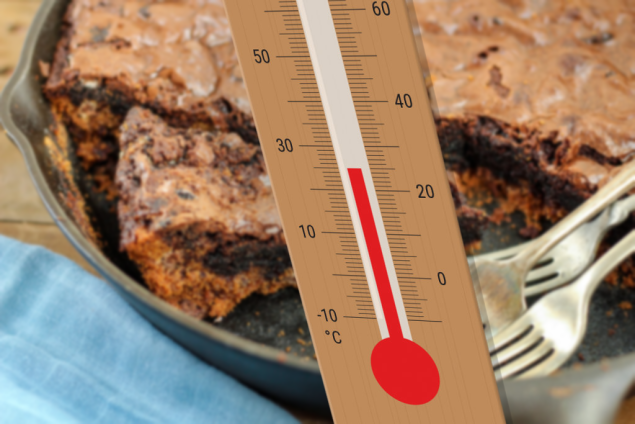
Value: 25 °C
